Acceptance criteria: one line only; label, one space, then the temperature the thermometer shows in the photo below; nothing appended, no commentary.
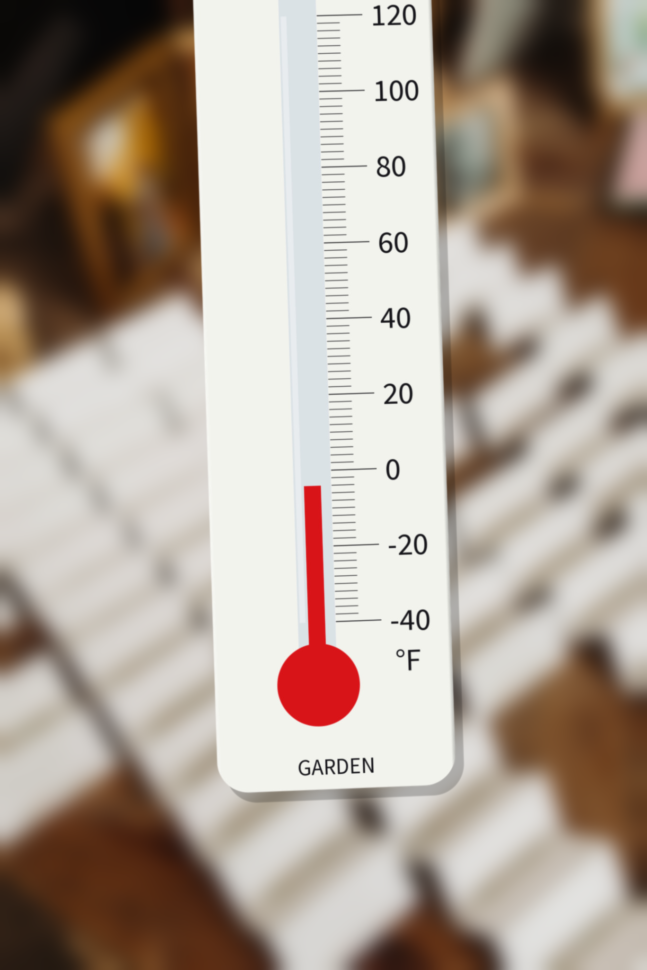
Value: -4 °F
